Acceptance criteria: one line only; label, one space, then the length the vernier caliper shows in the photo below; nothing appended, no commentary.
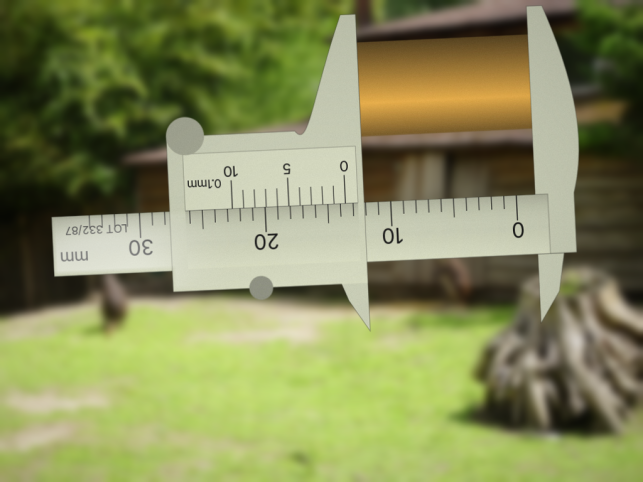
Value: 13.6 mm
